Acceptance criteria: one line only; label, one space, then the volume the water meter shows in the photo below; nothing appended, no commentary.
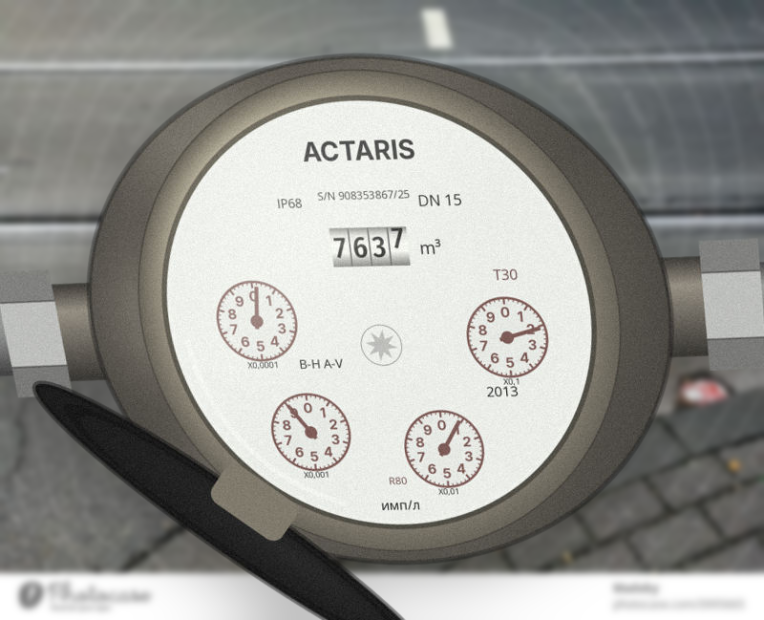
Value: 7637.2090 m³
